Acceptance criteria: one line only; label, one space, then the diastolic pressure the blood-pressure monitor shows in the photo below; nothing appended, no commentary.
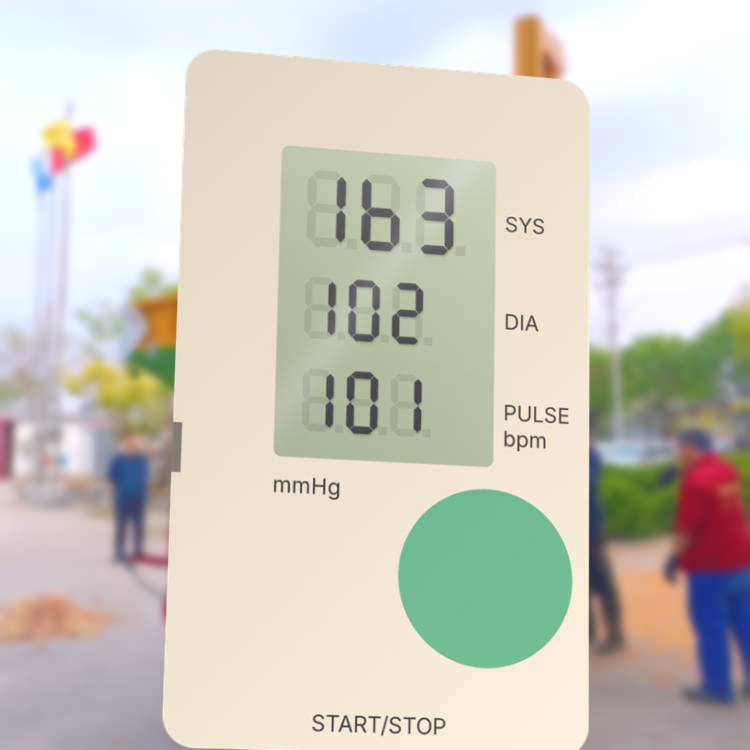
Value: 102 mmHg
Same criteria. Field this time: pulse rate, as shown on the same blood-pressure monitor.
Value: 101 bpm
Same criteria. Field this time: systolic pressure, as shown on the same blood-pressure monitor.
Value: 163 mmHg
